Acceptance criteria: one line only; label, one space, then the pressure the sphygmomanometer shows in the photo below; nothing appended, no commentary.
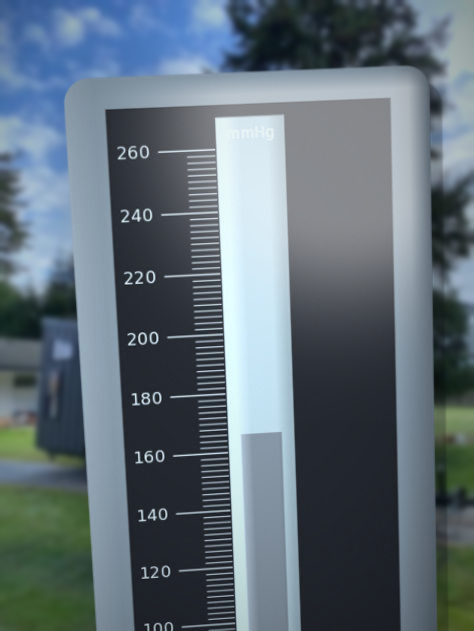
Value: 166 mmHg
